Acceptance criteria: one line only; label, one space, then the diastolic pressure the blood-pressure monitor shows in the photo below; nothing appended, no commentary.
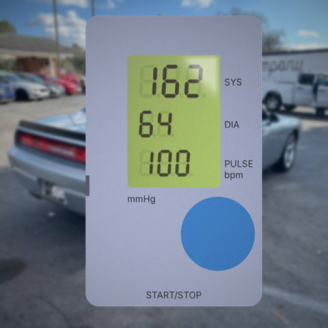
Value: 64 mmHg
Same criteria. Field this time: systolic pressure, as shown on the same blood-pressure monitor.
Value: 162 mmHg
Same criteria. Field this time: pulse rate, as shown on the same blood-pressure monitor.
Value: 100 bpm
